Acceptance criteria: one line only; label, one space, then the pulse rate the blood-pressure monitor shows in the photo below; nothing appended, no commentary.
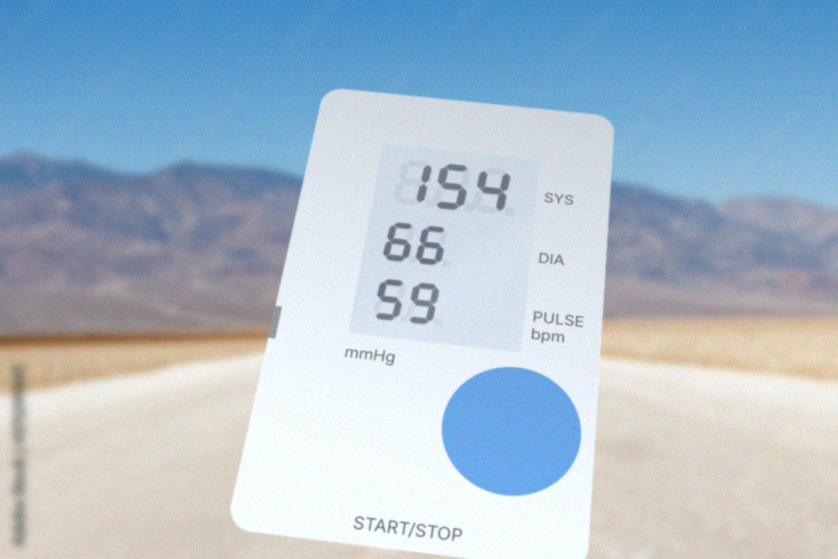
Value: 59 bpm
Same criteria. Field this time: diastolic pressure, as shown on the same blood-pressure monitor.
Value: 66 mmHg
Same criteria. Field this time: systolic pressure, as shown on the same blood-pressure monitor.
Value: 154 mmHg
